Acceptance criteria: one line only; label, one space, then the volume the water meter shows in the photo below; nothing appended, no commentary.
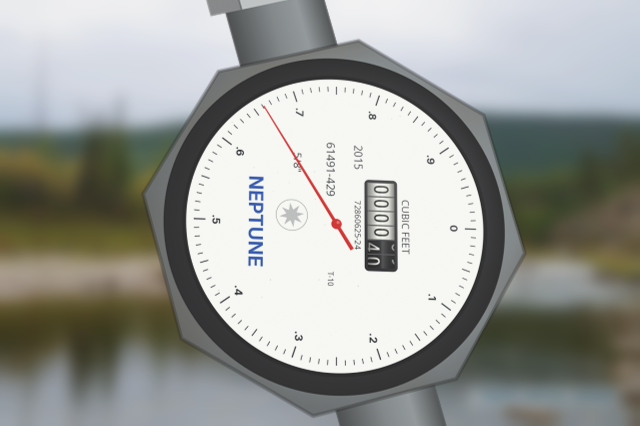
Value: 39.66 ft³
